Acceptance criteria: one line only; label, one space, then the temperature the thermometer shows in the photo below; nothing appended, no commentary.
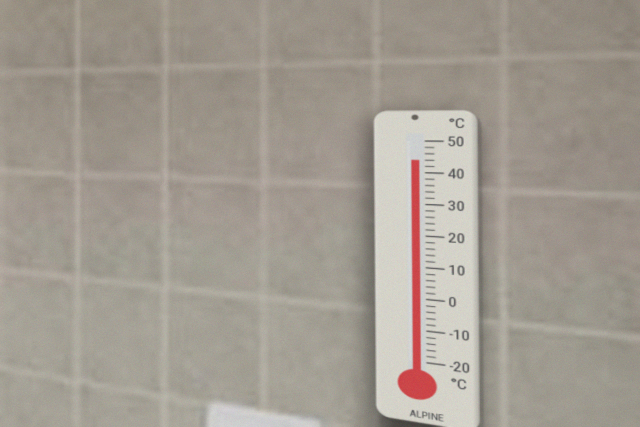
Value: 44 °C
